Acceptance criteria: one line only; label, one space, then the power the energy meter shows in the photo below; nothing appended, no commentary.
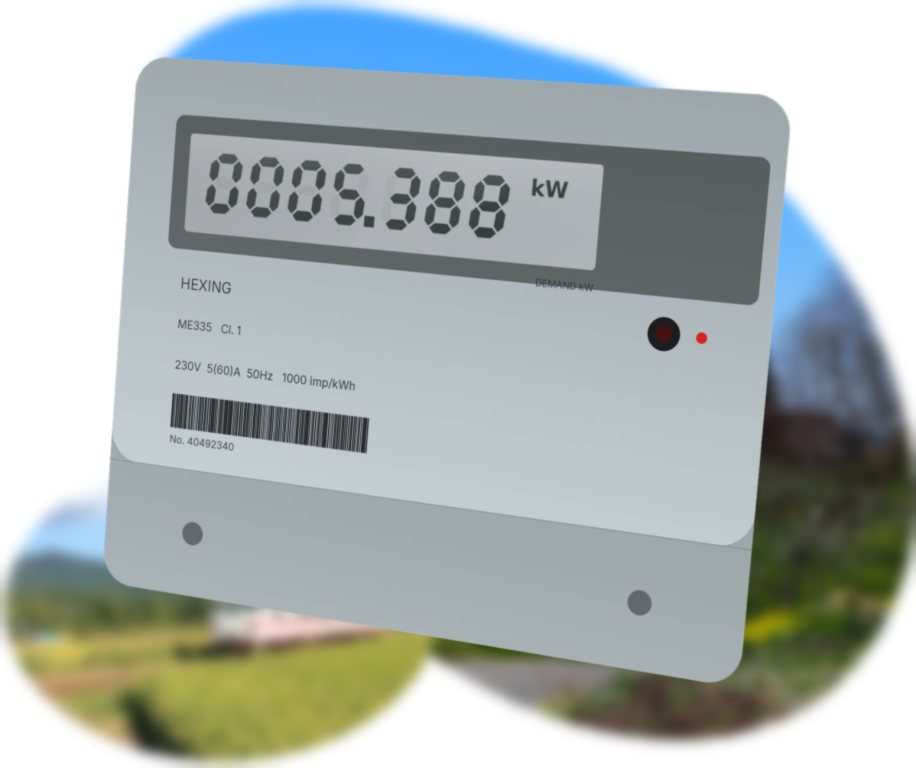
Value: 5.388 kW
